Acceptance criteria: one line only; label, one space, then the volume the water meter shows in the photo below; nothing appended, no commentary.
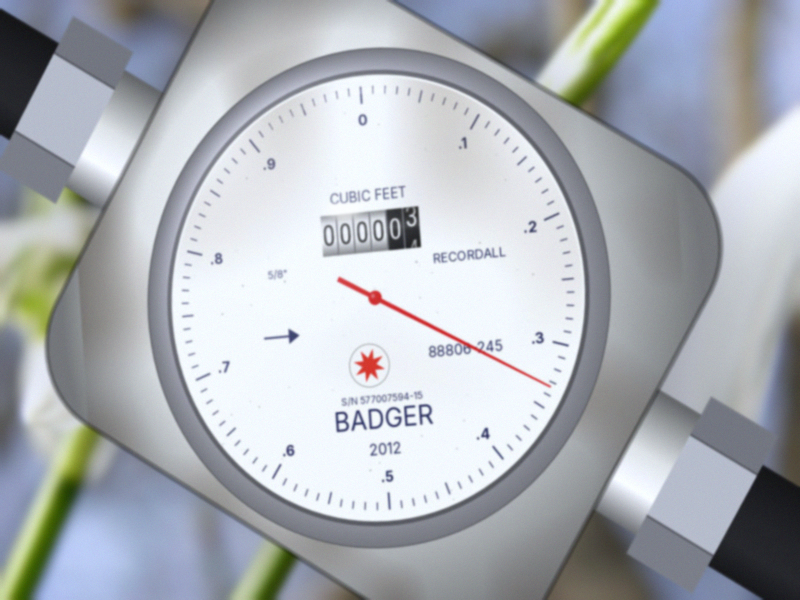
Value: 3.33 ft³
